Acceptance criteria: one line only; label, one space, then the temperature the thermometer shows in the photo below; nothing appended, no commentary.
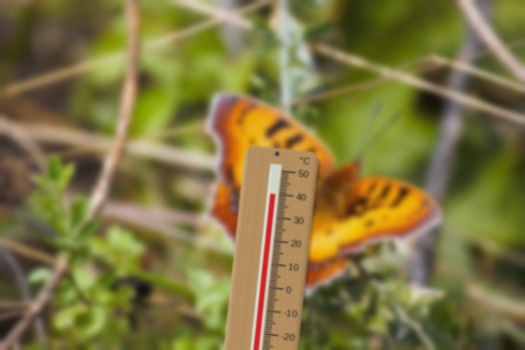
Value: 40 °C
